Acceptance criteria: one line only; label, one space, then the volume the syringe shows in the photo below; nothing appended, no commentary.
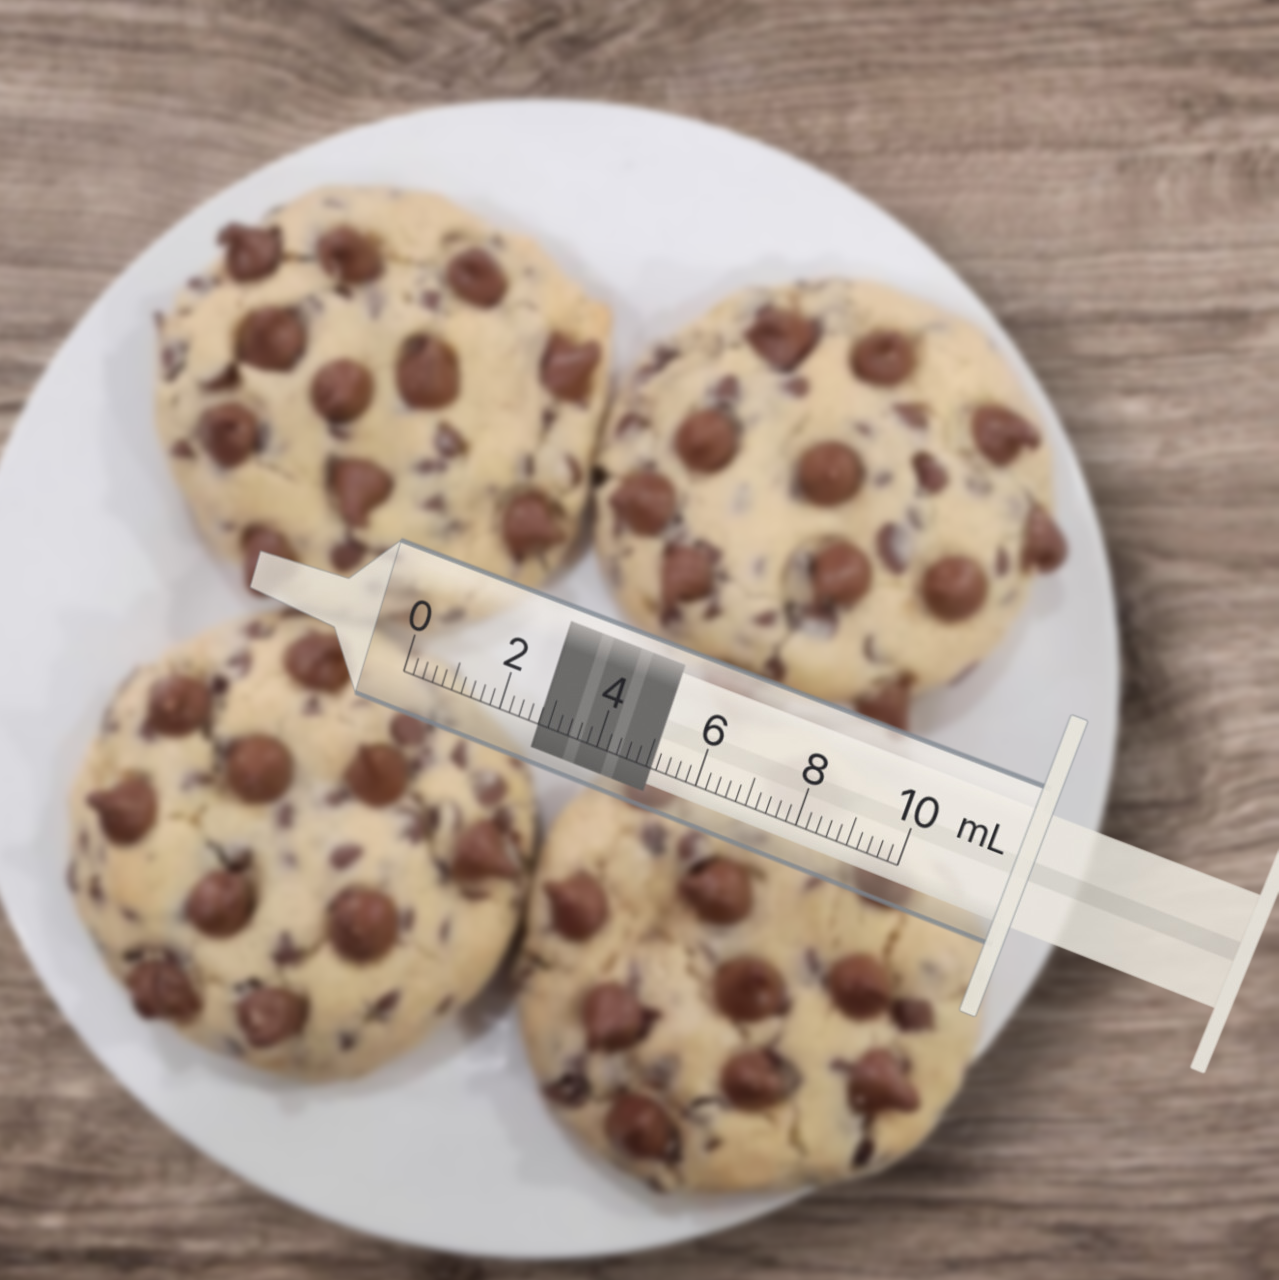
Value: 2.8 mL
